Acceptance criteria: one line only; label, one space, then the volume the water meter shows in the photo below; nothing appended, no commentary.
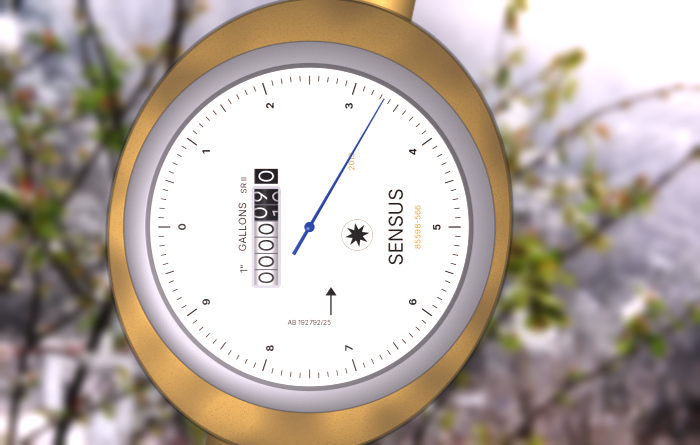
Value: 93.3 gal
